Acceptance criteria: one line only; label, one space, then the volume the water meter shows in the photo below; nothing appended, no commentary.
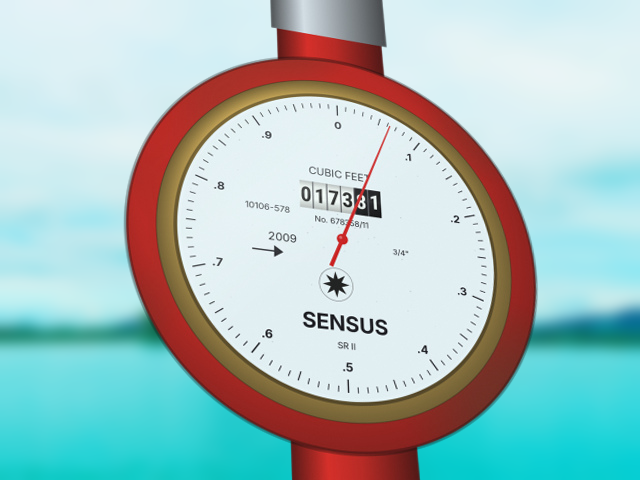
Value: 17381.06 ft³
